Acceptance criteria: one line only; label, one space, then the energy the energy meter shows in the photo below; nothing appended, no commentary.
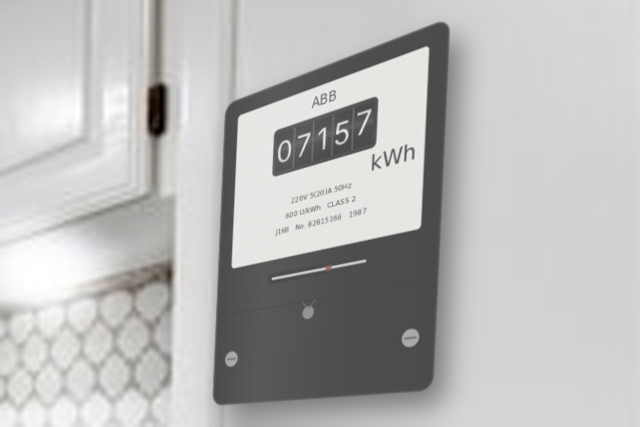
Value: 7157 kWh
